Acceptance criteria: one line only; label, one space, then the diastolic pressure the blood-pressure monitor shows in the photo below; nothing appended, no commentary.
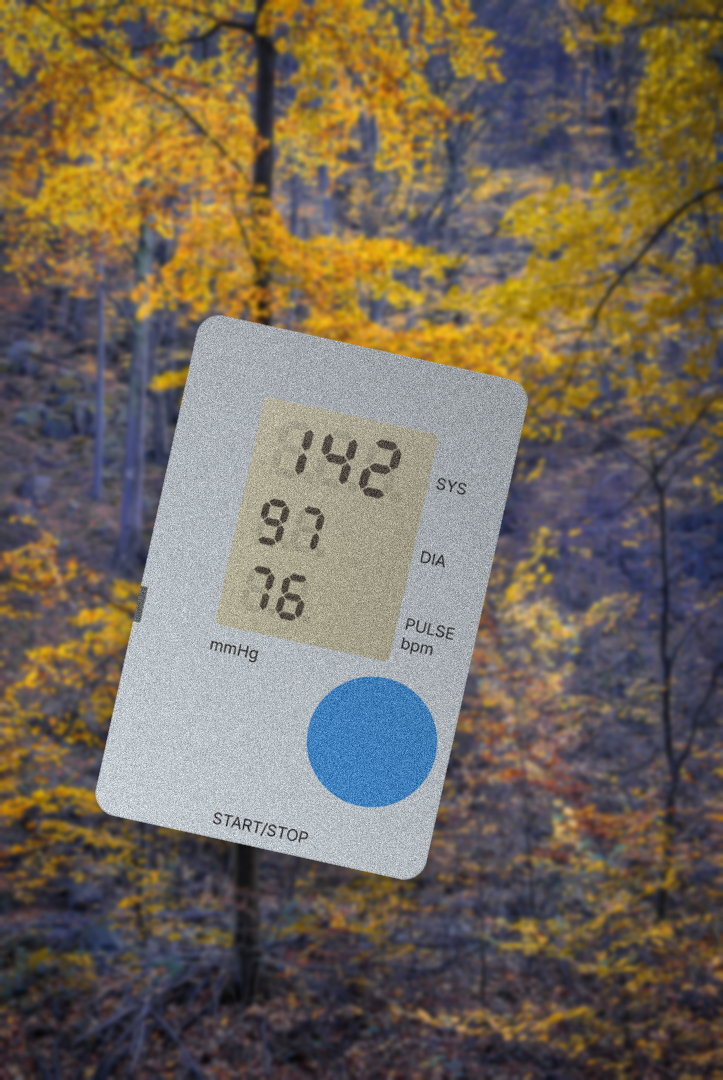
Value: 97 mmHg
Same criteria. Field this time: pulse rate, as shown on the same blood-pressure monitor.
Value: 76 bpm
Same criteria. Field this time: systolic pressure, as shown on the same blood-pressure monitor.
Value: 142 mmHg
